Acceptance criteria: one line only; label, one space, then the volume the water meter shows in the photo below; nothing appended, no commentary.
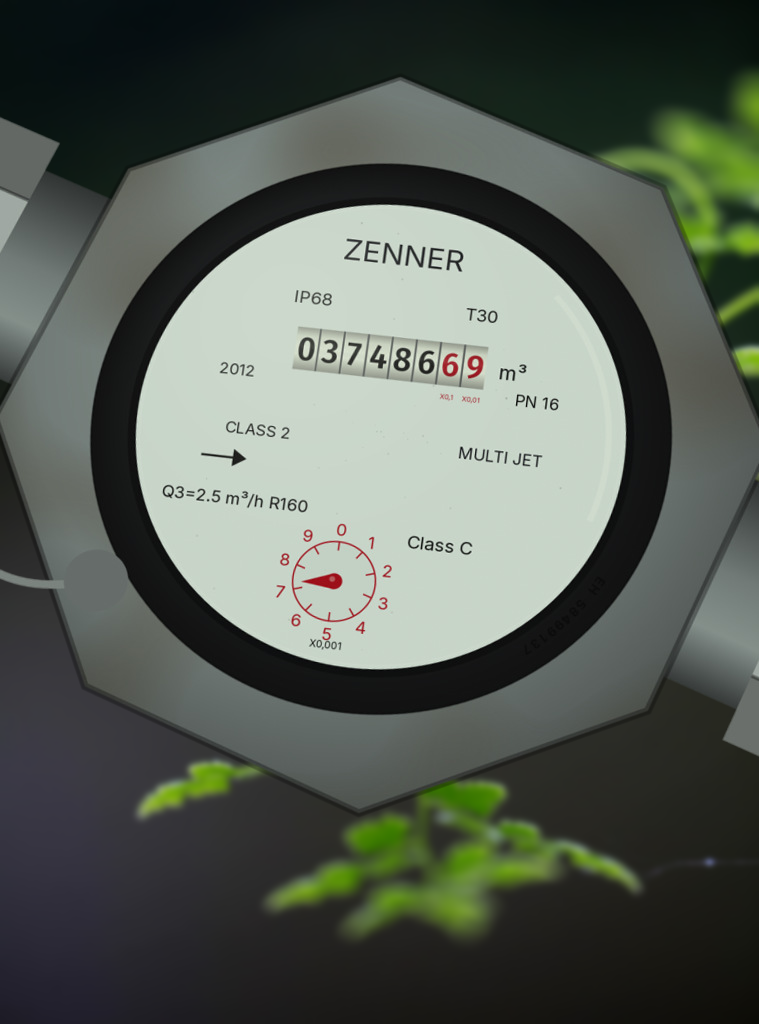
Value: 37486.697 m³
